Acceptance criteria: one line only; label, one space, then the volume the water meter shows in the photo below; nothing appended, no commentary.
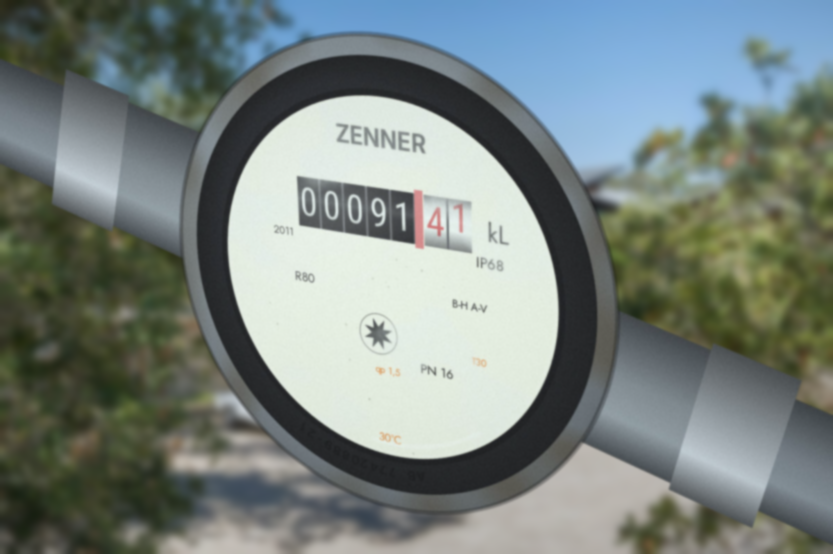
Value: 91.41 kL
